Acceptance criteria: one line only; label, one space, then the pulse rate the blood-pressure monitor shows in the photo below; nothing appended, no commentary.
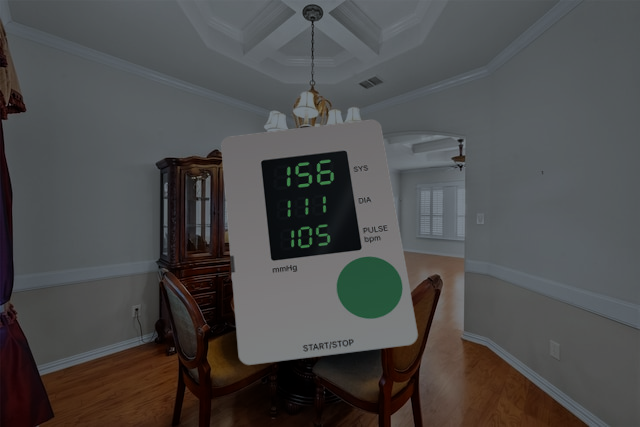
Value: 105 bpm
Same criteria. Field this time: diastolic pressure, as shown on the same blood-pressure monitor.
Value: 111 mmHg
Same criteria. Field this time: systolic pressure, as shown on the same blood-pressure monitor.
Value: 156 mmHg
